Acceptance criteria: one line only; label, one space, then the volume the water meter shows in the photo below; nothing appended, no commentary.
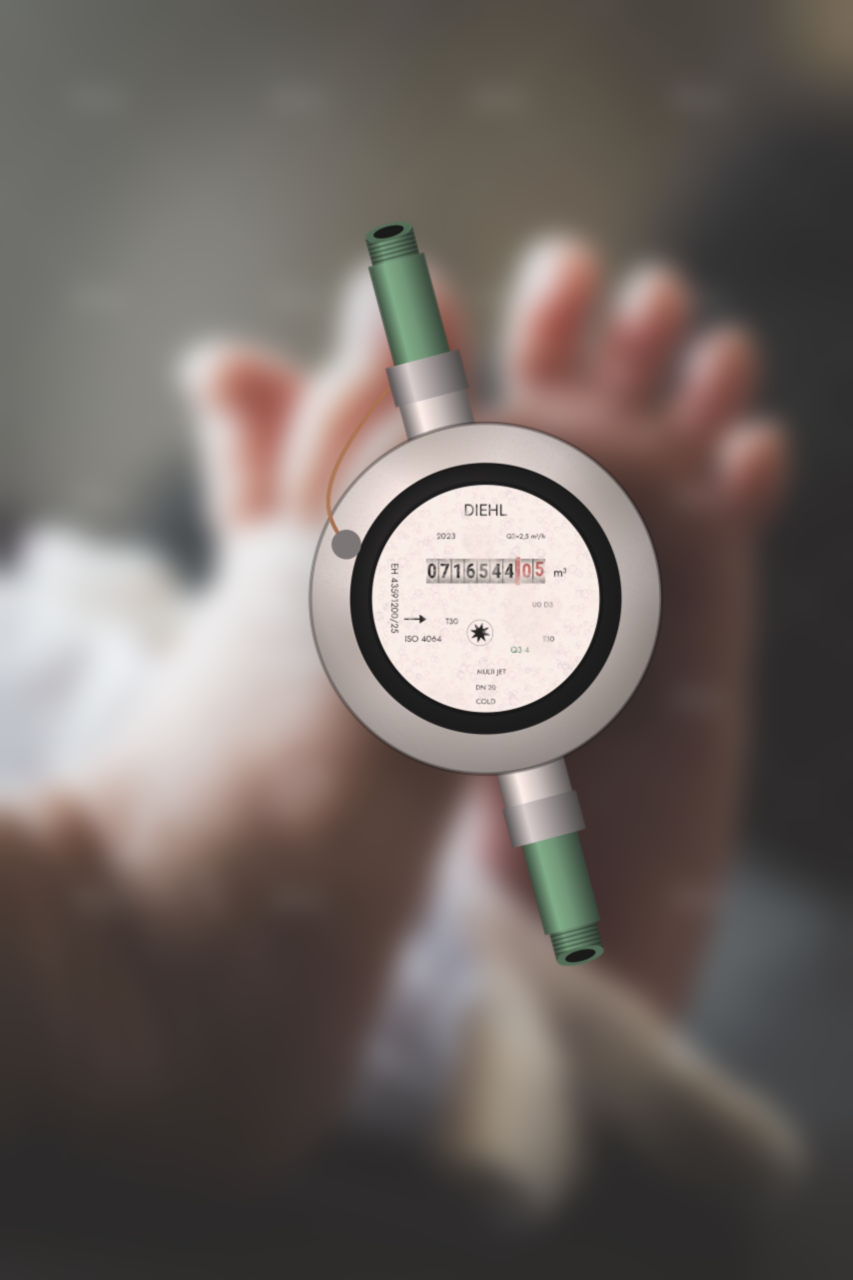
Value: 716544.05 m³
